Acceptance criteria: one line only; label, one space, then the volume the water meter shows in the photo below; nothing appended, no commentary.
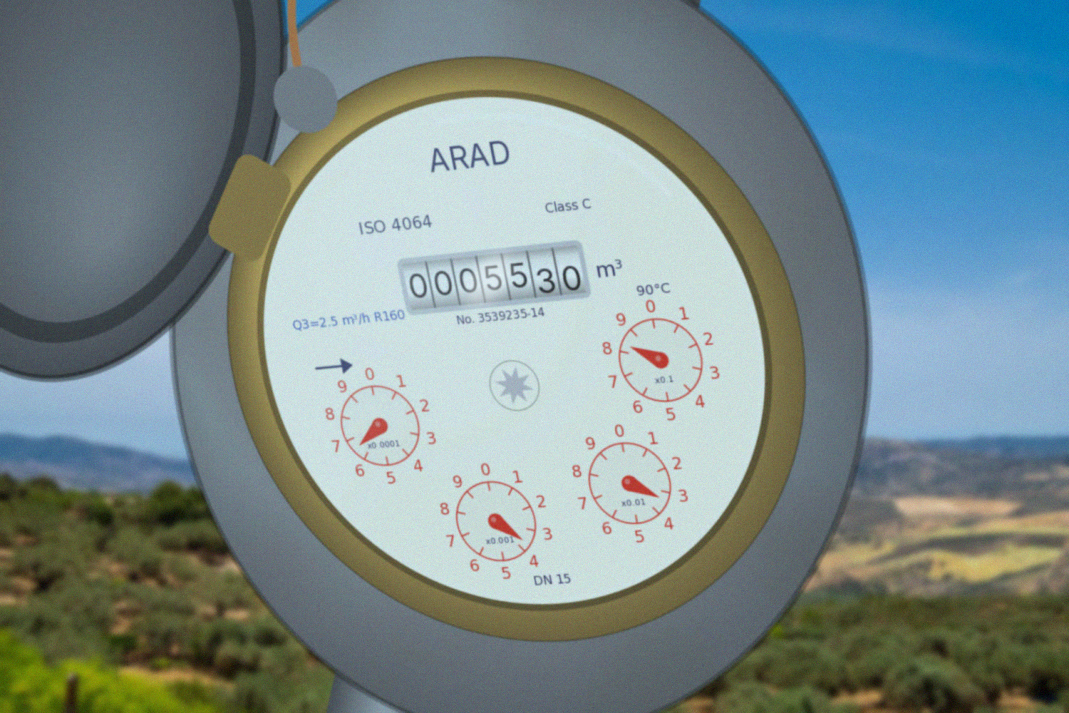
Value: 5529.8336 m³
